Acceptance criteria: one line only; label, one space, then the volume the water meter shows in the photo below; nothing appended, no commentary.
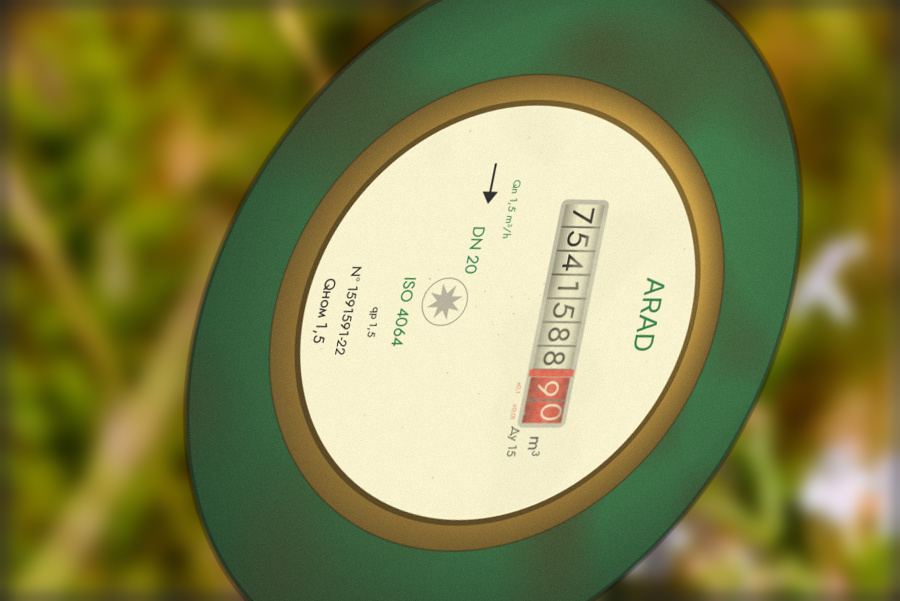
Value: 7541588.90 m³
